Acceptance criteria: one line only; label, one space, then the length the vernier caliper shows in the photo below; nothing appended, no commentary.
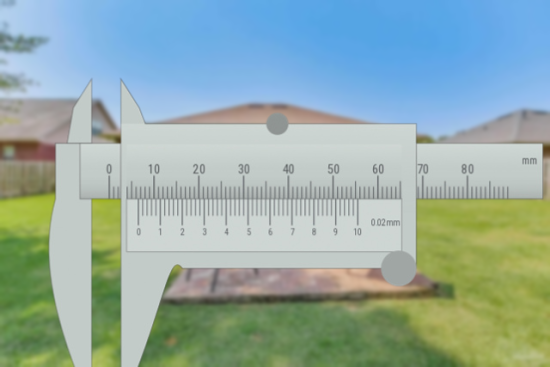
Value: 6.5 mm
